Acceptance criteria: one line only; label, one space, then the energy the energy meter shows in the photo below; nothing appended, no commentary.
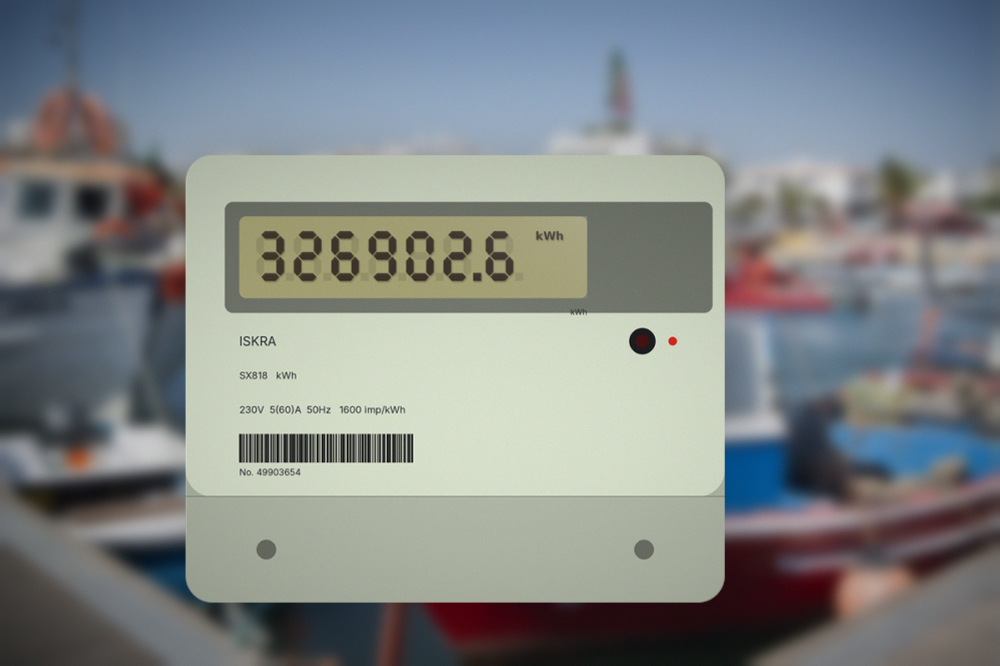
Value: 326902.6 kWh
